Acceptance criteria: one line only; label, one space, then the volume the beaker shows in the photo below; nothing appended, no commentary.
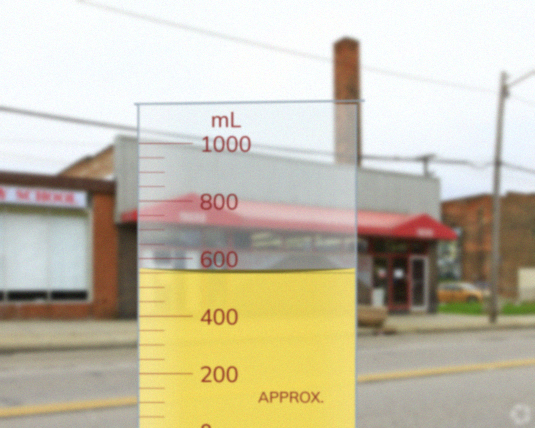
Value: 550 mL
